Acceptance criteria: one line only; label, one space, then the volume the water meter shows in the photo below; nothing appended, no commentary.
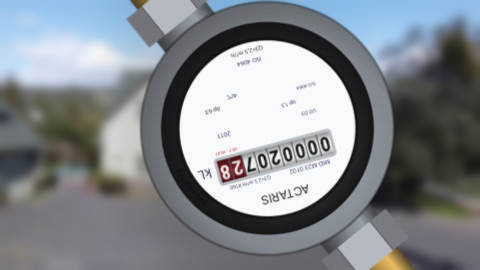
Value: 207.28 kL
